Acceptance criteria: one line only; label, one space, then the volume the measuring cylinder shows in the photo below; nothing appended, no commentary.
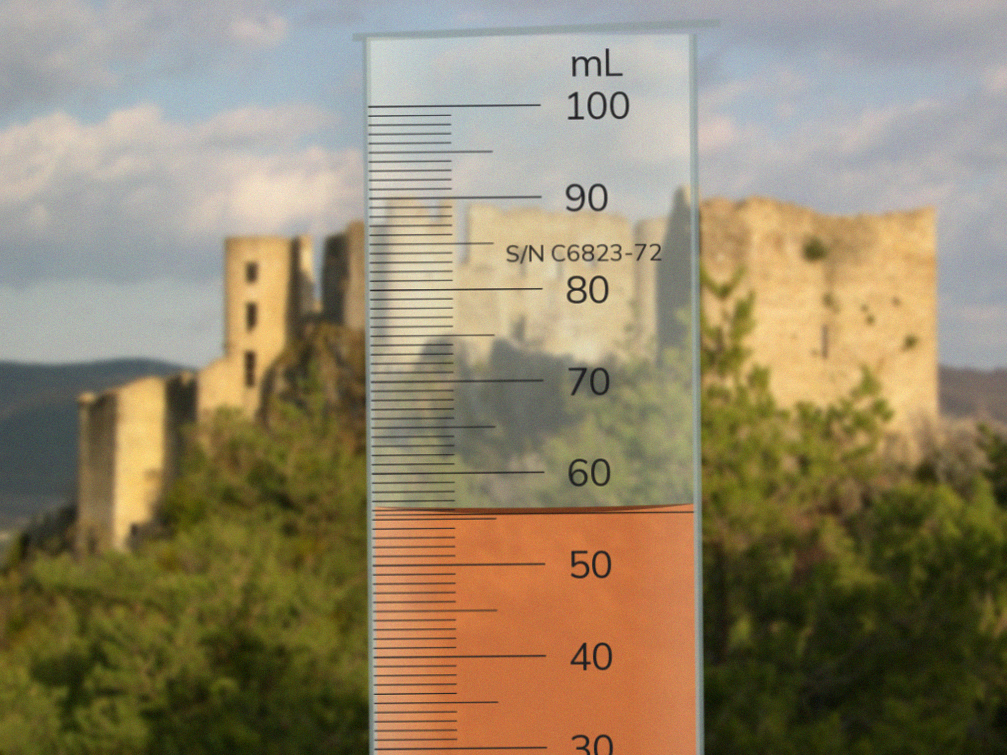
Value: 55.5 mL
